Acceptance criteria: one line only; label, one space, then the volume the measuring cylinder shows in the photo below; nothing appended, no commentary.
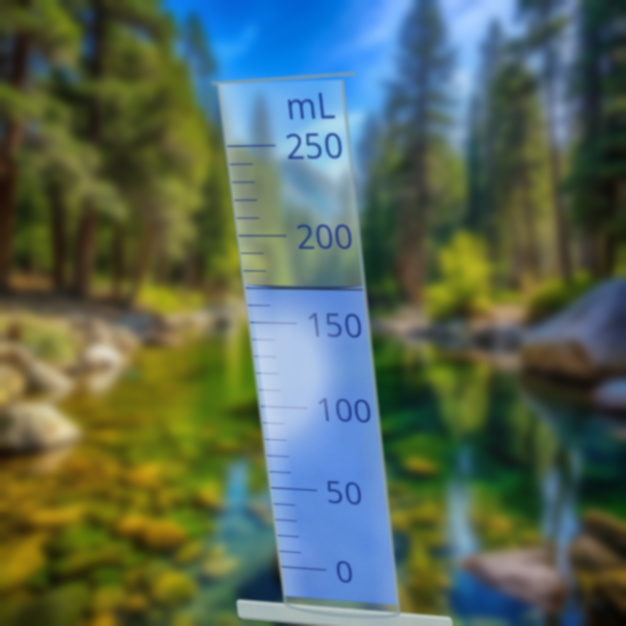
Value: 170 mL
